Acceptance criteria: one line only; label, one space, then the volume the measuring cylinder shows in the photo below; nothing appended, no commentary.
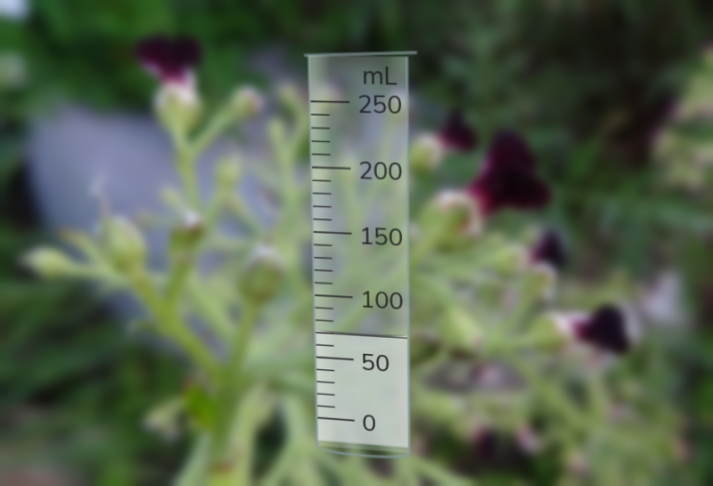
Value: 70 mL
